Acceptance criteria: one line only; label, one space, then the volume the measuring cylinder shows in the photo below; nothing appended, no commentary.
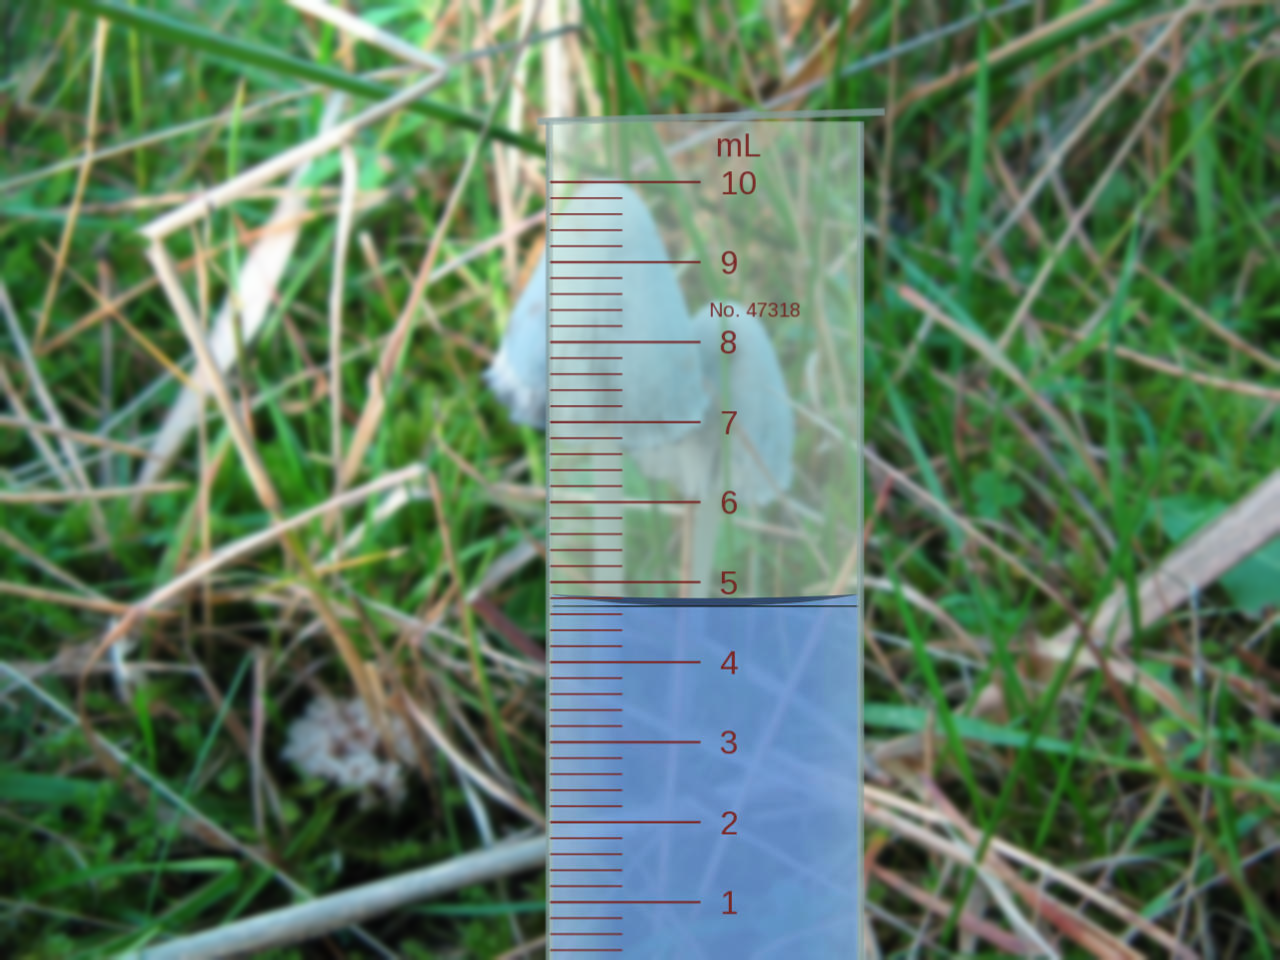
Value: 4.7 mL
